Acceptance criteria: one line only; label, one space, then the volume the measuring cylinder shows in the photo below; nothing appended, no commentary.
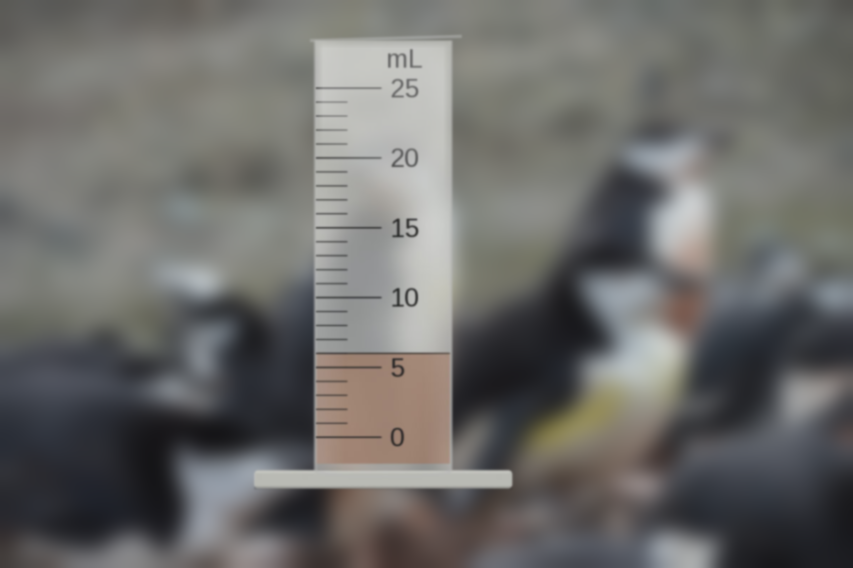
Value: 6 mL
